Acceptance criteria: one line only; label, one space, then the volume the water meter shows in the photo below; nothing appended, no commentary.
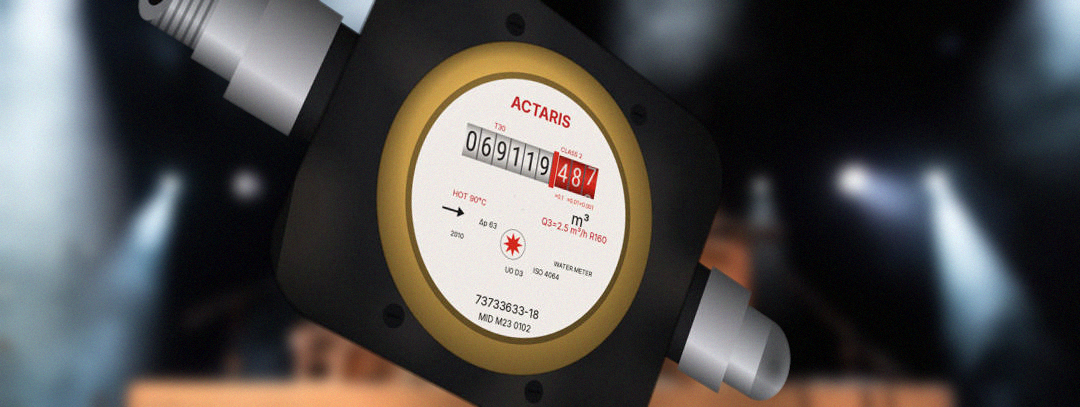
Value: 69119.487 m³
